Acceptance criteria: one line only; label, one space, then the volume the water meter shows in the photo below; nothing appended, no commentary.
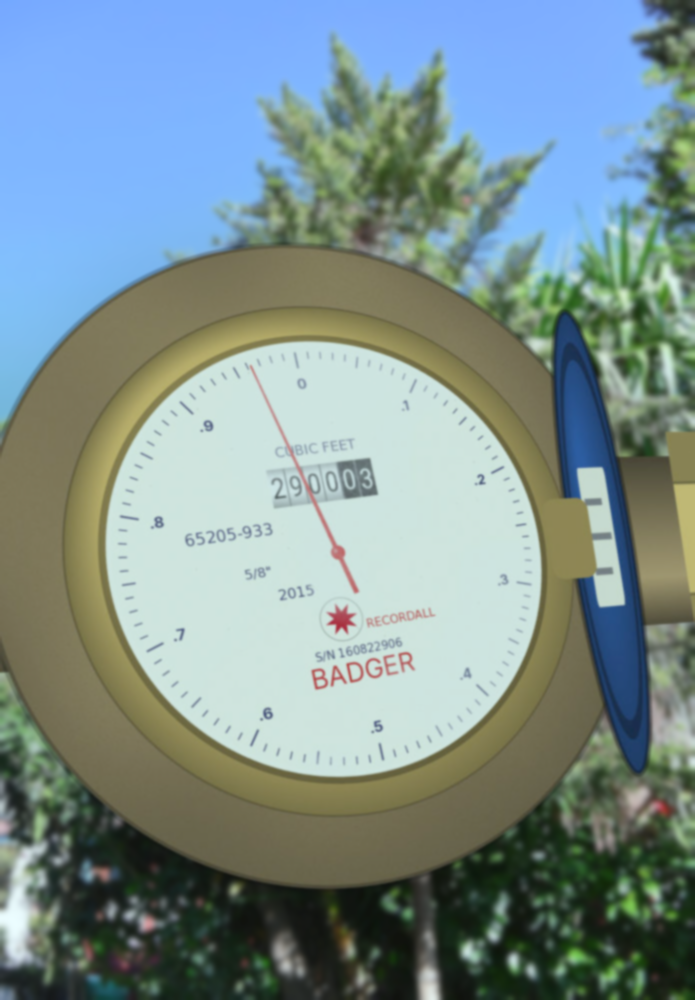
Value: 290002.96 ft³
